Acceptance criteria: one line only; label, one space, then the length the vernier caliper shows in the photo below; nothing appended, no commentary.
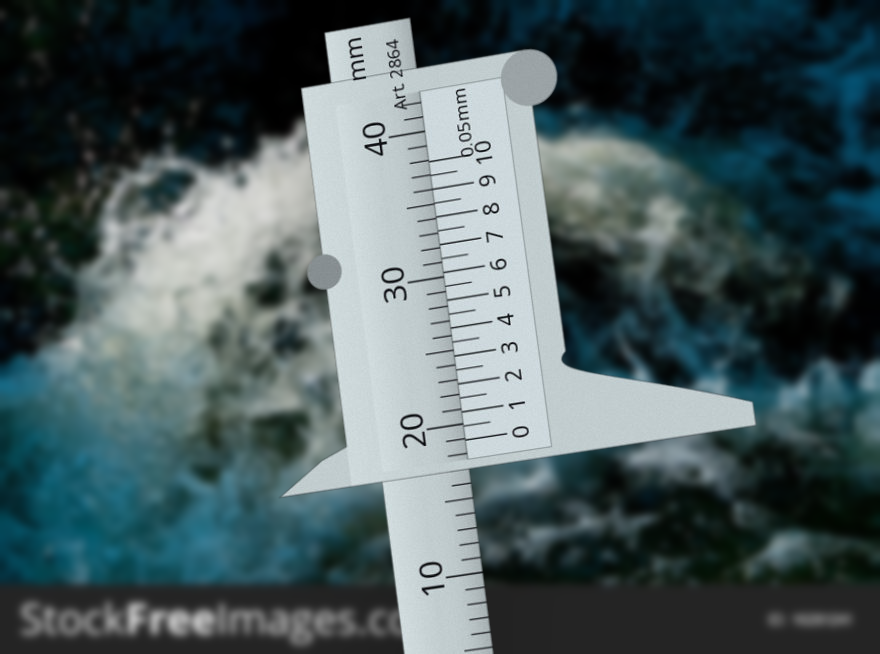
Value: 18.9 mm
